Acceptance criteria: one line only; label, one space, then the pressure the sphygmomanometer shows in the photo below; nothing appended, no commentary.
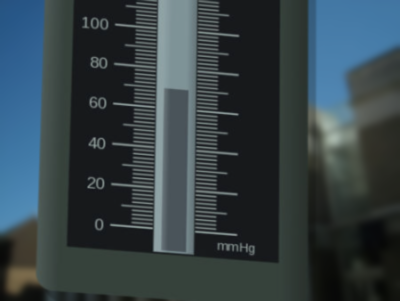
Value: 70 mmHg
